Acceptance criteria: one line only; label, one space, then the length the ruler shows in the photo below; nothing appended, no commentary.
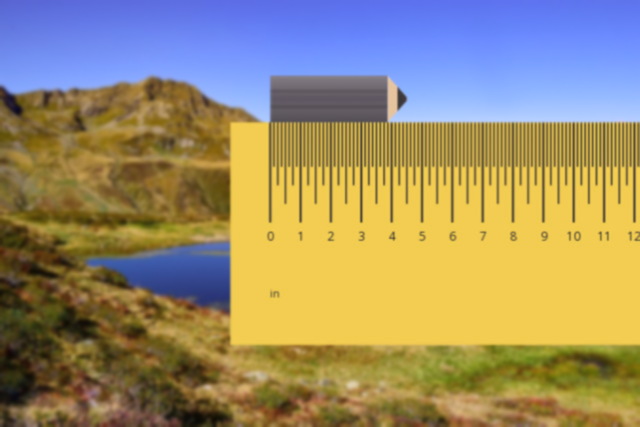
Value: 4.5 in
